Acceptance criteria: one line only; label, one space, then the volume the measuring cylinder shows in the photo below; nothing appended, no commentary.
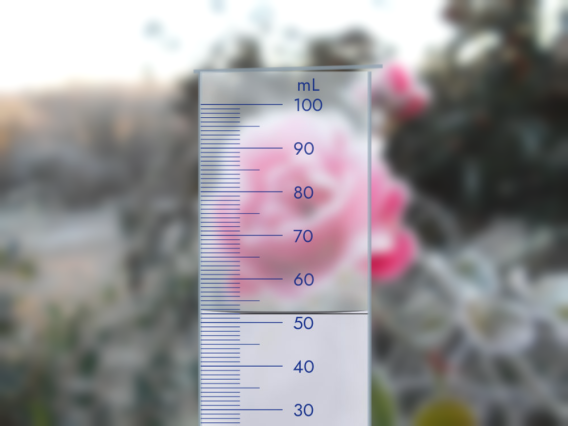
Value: 52 mL
